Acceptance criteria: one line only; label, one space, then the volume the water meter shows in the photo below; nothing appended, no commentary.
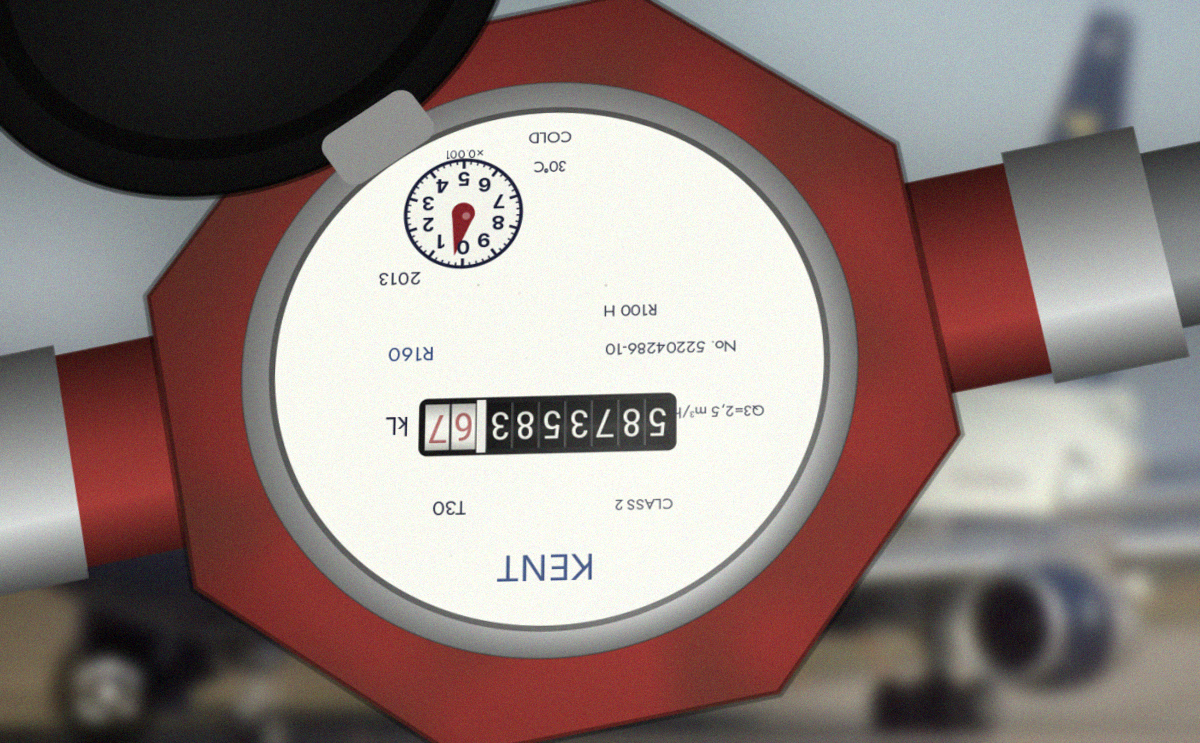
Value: 5873583.670 kL
